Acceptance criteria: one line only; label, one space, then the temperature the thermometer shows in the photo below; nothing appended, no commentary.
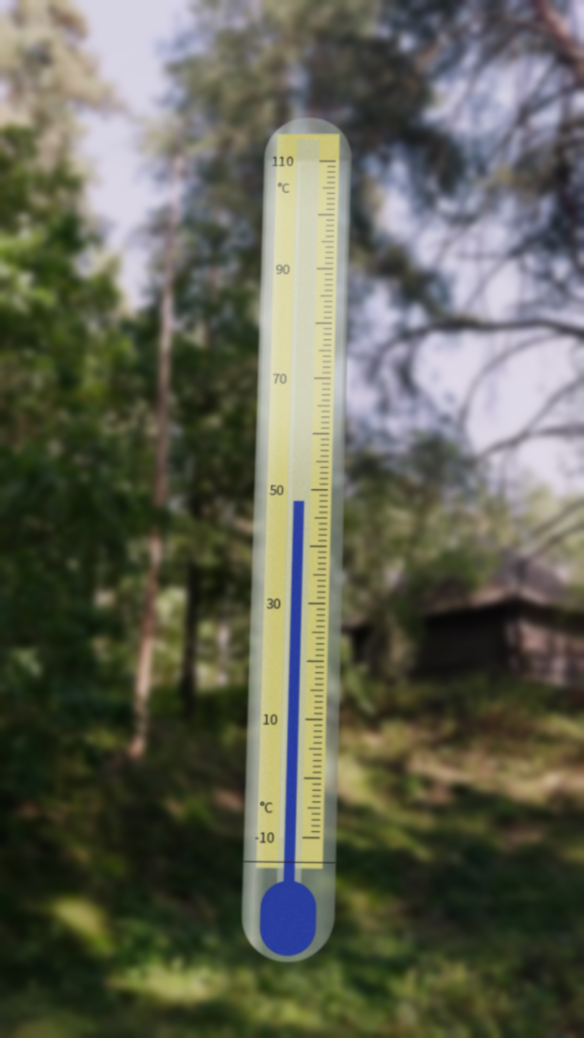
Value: 48 °C
